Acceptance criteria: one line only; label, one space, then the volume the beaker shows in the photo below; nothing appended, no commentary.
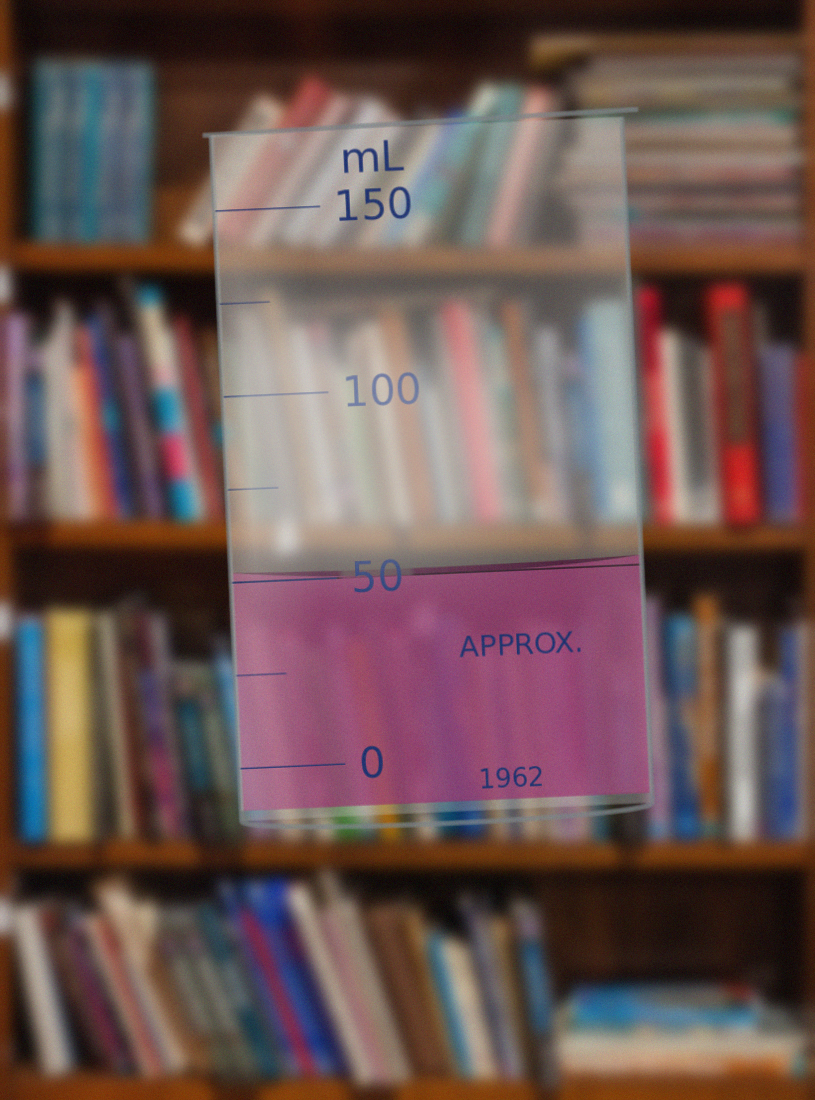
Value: 50 mL
